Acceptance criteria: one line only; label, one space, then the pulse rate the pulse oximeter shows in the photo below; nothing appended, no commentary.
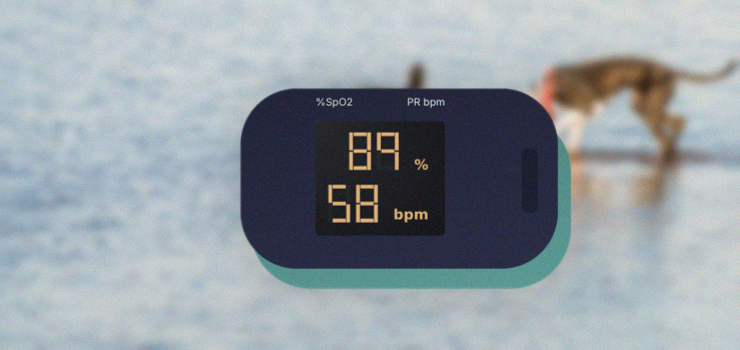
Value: 58 bpm
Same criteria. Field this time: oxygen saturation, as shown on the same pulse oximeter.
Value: 89 %
